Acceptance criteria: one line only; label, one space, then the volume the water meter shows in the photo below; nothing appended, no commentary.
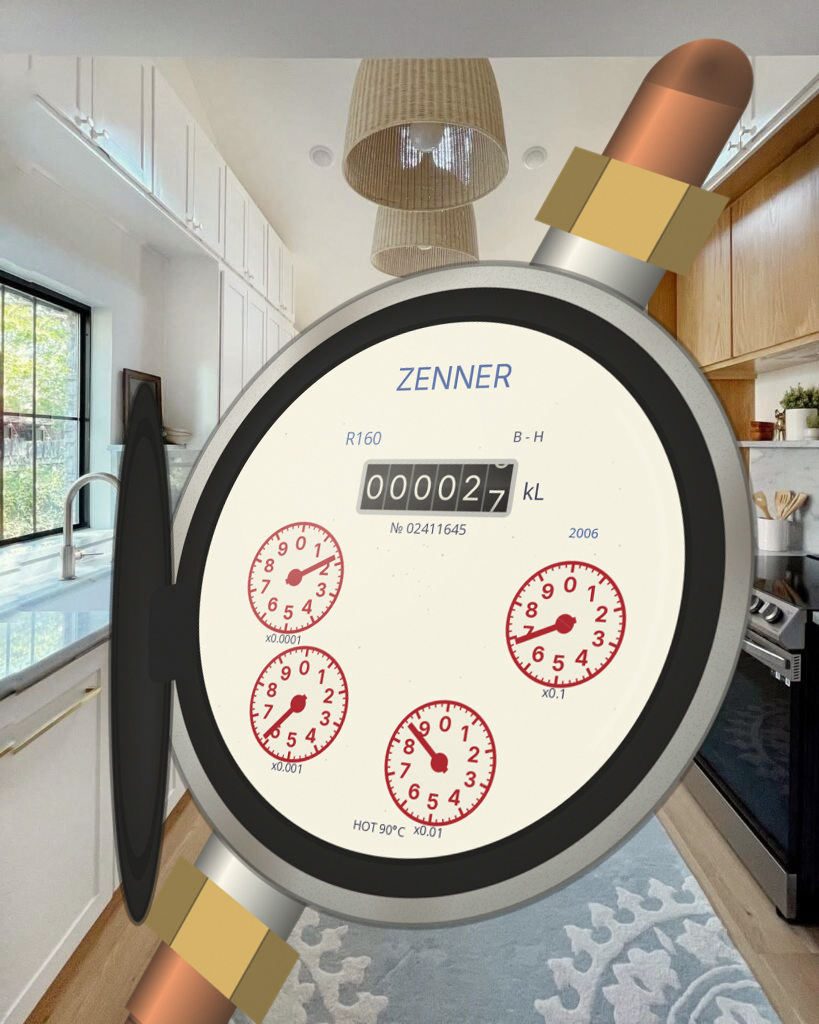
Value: 26.6861 kL
